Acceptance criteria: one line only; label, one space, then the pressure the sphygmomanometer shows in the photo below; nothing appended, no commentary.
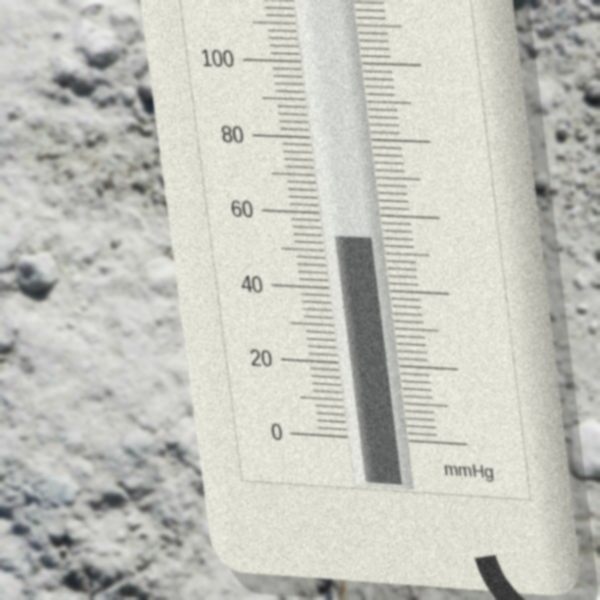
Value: 54 mmHg
